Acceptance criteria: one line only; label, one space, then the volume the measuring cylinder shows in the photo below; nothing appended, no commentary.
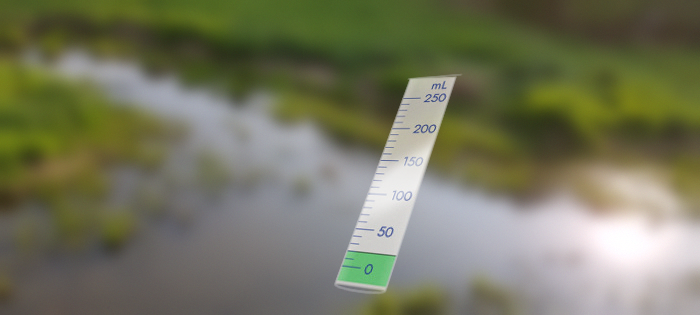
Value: 20 mL
